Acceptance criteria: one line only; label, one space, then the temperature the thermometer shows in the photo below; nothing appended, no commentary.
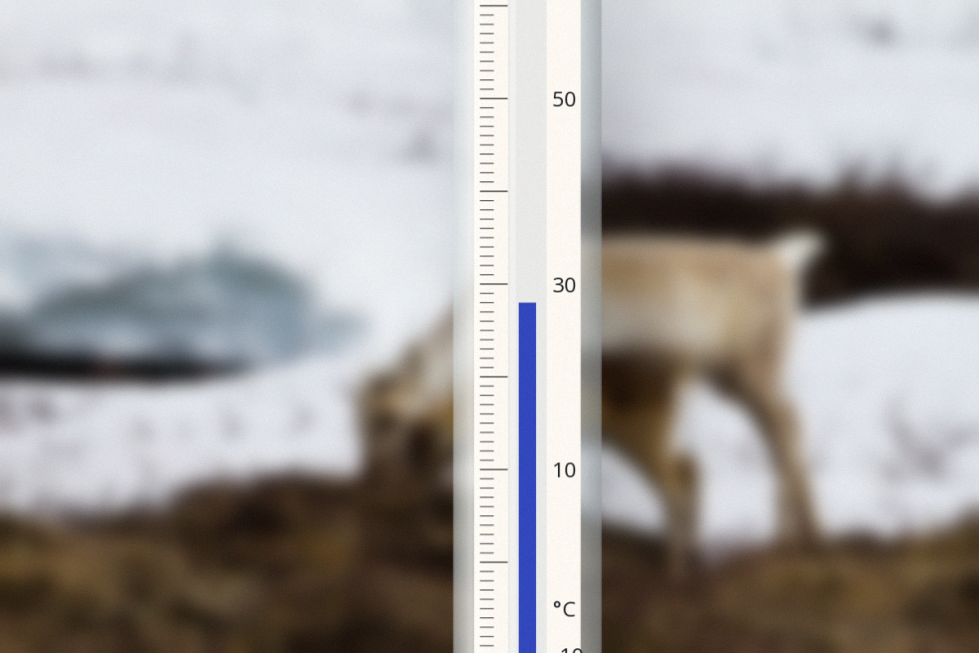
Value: 28 °C
